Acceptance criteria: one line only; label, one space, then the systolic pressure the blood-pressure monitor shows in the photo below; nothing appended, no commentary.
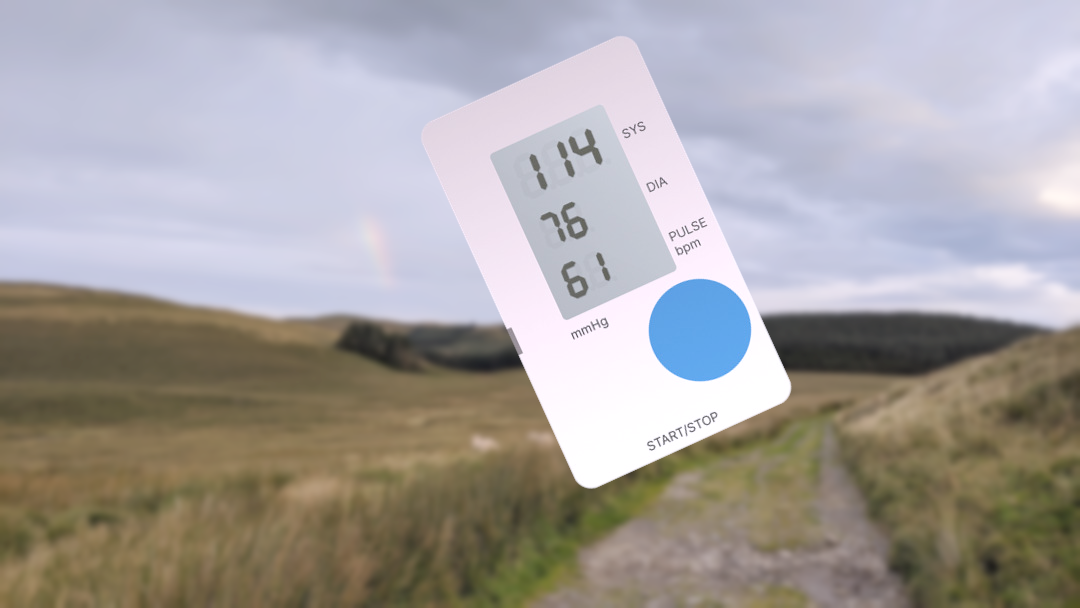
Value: 114 mmHg
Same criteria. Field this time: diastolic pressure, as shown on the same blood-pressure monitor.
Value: 76 mmHg
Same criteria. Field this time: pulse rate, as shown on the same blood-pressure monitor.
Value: 61 bpm
